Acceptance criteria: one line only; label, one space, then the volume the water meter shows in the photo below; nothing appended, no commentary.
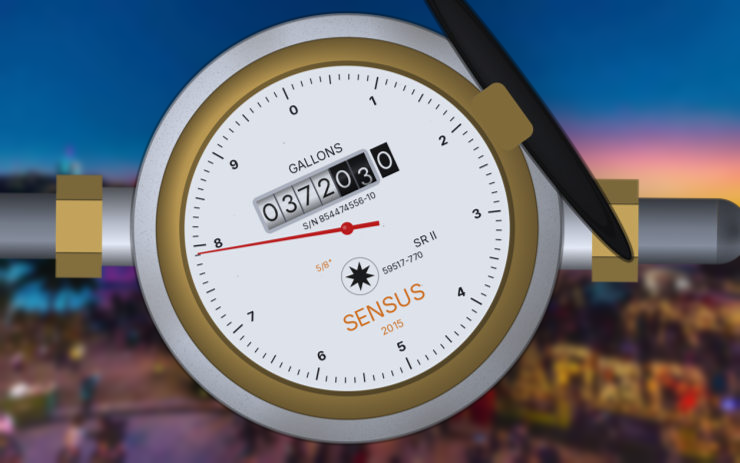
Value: 372027.9 gal
